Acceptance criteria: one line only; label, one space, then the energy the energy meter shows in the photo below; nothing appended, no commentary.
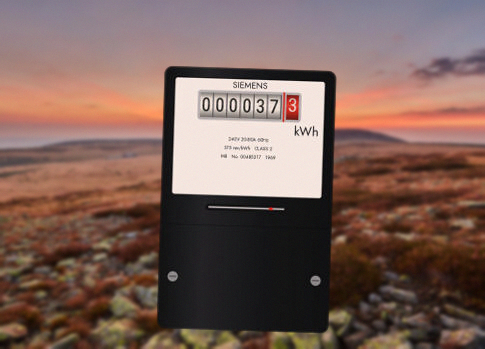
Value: 37.3 kWh
